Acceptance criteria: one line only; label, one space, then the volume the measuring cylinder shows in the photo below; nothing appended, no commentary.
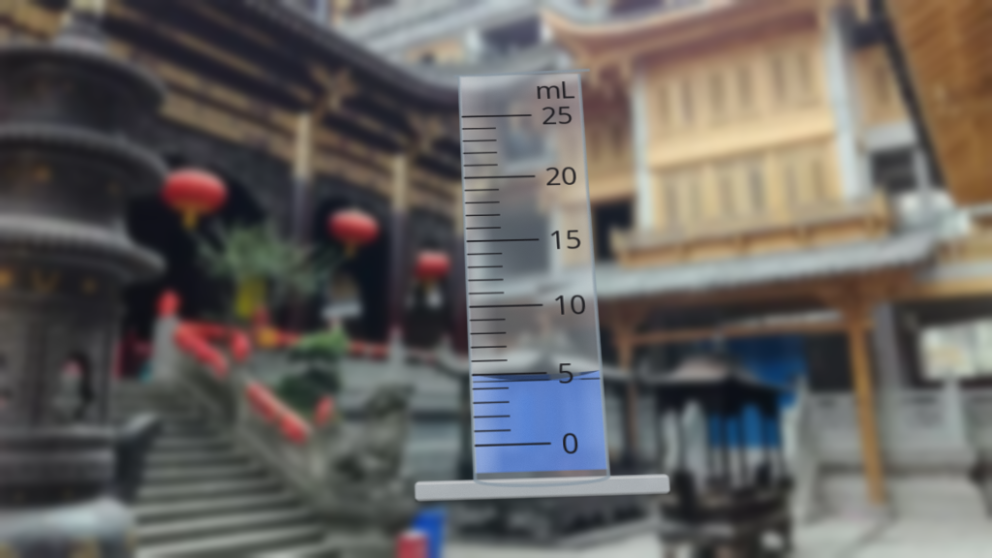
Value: 4.5 mL
